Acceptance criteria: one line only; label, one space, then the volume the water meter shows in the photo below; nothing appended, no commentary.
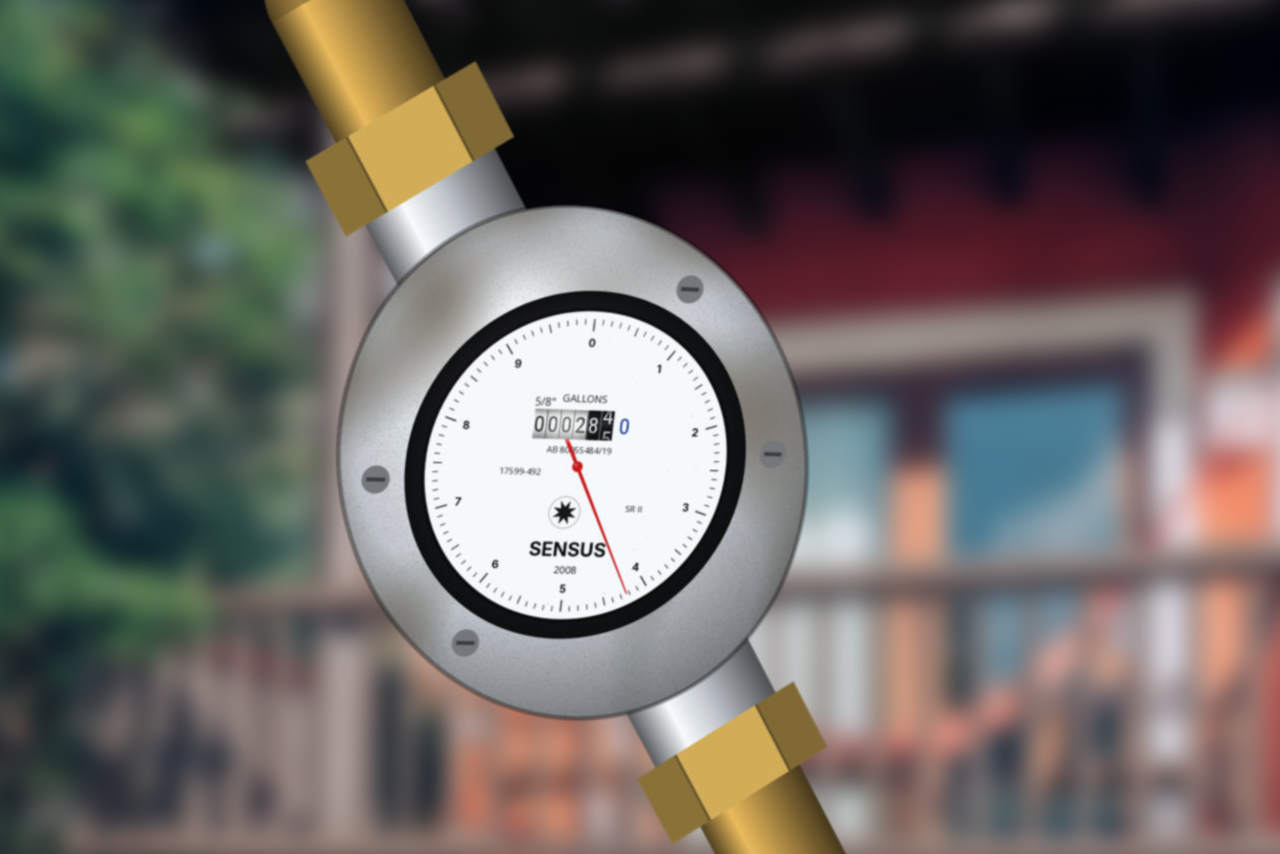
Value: 2844.2 gal
